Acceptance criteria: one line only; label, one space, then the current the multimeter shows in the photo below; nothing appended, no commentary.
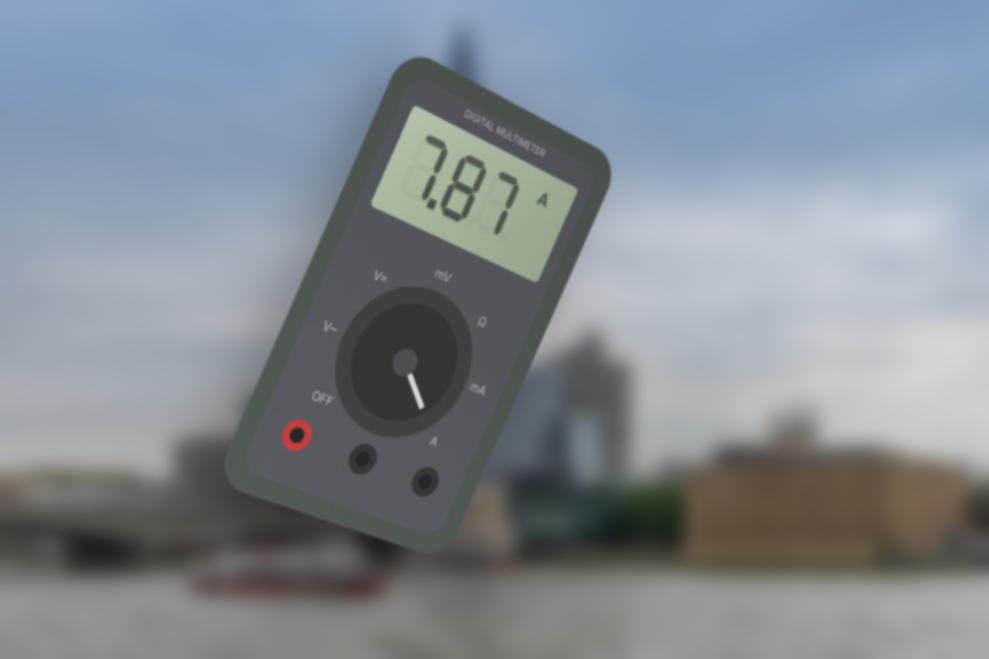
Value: 7.87 A
